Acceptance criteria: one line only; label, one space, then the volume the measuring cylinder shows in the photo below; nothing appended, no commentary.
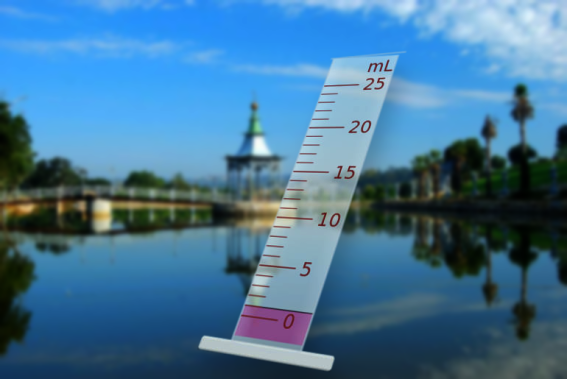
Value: 1 mL
